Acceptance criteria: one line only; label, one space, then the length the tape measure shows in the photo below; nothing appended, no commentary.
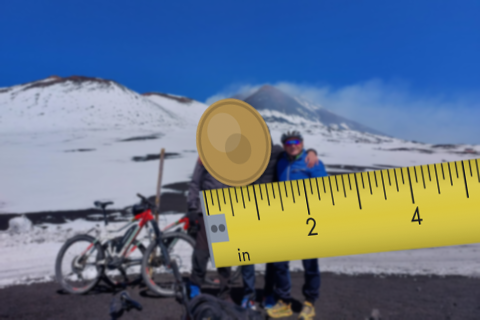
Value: 1.5 in
